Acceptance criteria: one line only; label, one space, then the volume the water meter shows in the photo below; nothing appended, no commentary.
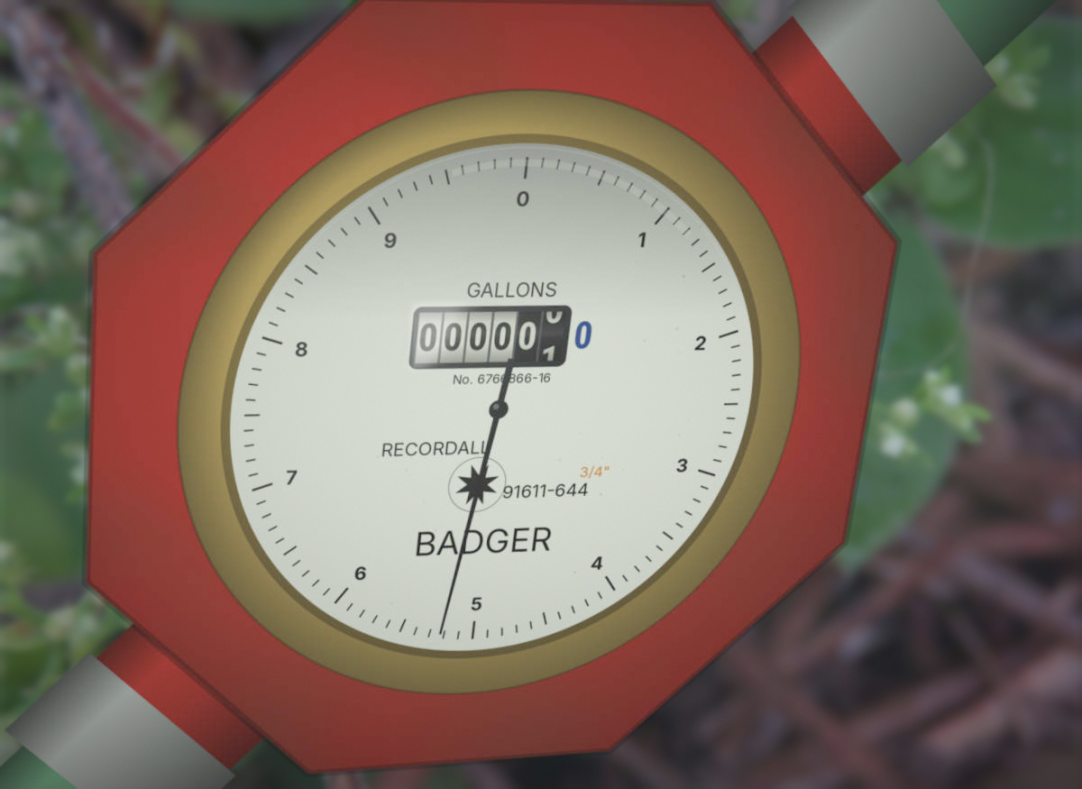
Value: 5.2 gal
